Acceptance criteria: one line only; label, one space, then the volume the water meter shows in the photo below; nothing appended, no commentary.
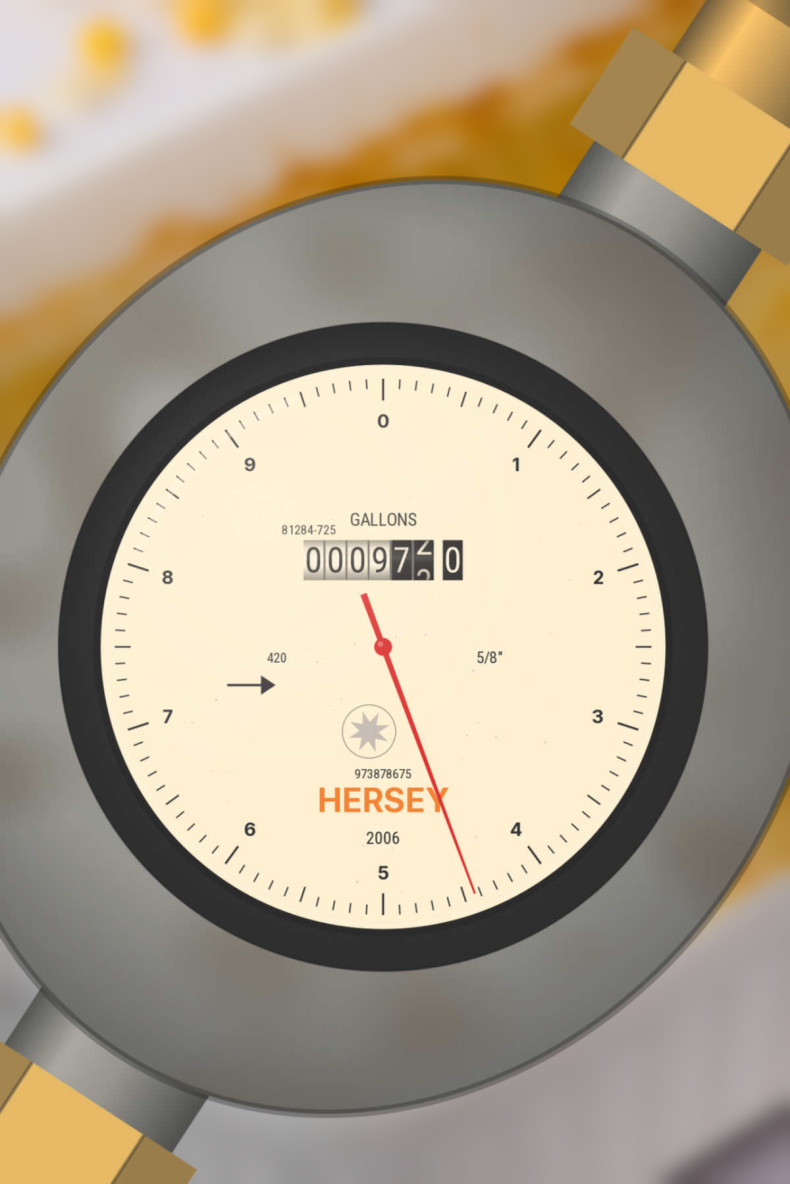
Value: 9724.4 gal
